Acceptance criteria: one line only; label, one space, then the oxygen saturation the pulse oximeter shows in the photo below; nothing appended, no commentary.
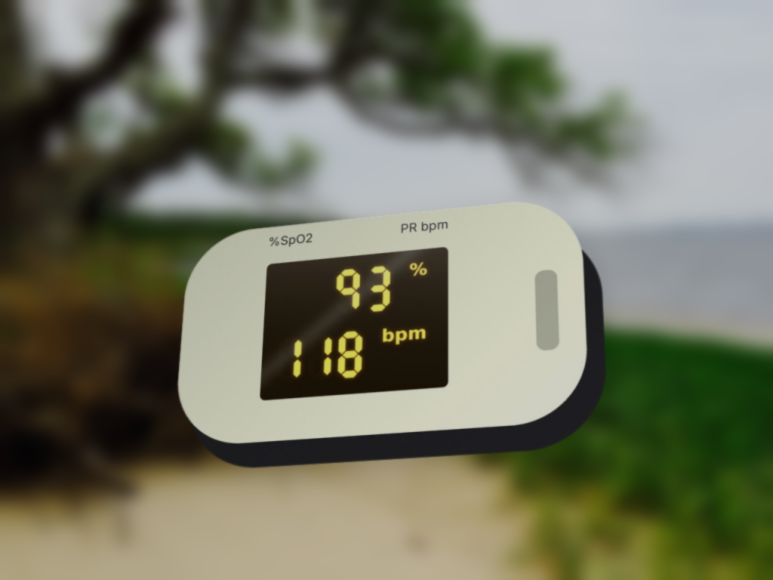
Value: 93 %
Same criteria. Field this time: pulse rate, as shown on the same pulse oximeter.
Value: 118 bpm
